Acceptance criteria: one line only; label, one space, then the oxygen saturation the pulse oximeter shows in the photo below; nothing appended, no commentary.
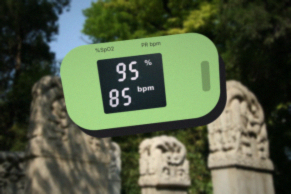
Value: 95 %
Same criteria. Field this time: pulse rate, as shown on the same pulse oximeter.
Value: 85 bpm
